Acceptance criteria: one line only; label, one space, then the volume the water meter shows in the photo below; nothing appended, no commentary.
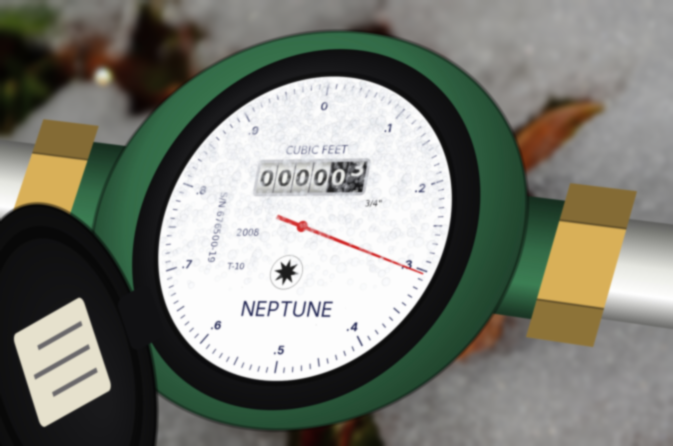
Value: 3.30 ft³
